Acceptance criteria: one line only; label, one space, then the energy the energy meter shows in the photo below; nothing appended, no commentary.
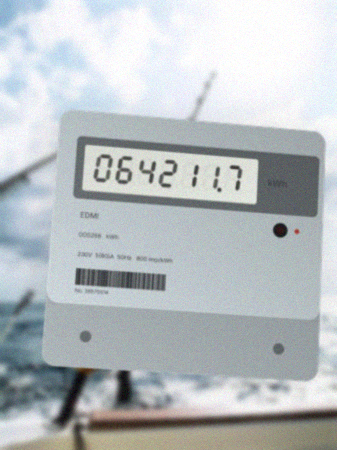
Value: 64211.7 kWh
